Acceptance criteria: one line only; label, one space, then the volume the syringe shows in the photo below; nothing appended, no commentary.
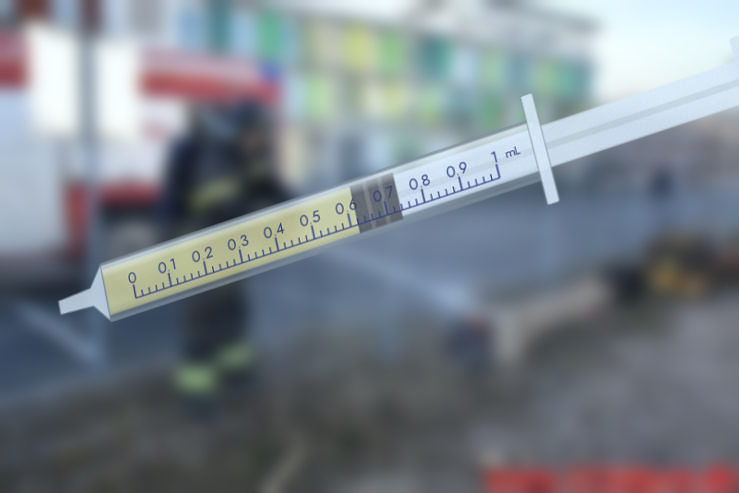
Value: 0.62 mL
